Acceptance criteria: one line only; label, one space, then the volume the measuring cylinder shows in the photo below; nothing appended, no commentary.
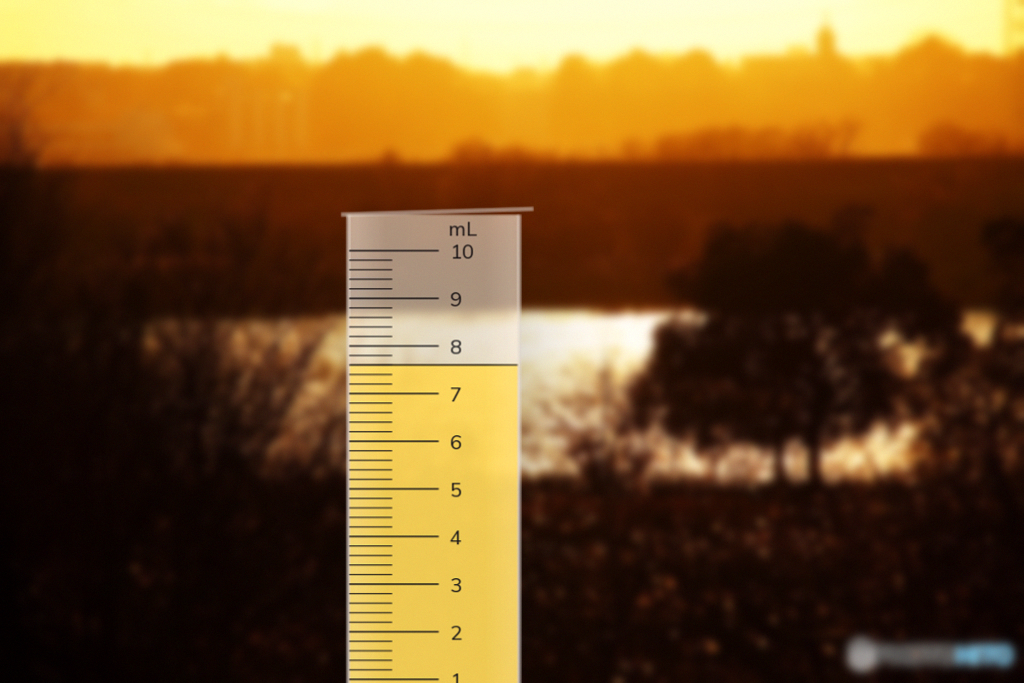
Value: 7.6 mL
